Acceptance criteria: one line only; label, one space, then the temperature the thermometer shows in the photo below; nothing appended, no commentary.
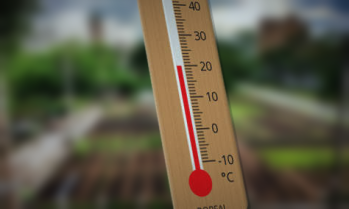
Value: 20 °C
